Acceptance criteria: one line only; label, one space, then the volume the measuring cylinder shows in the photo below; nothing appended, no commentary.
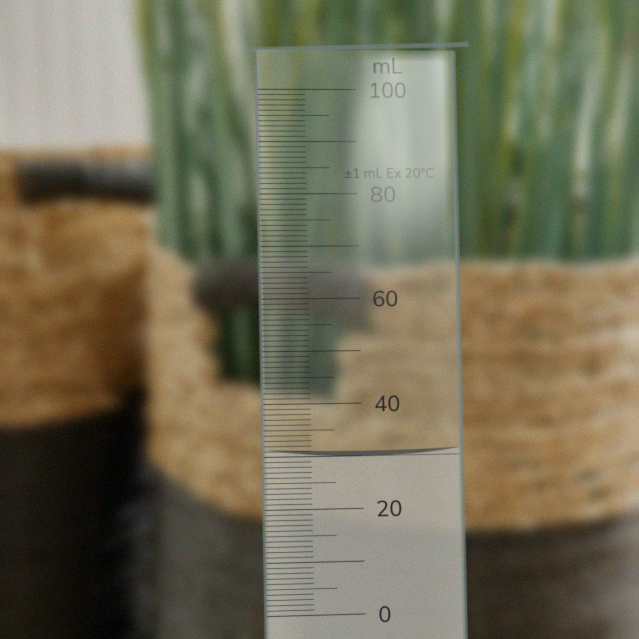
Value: 30 mL
